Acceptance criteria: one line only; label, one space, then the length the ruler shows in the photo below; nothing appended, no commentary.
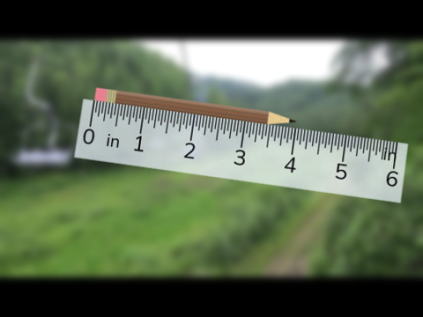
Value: 4 in
